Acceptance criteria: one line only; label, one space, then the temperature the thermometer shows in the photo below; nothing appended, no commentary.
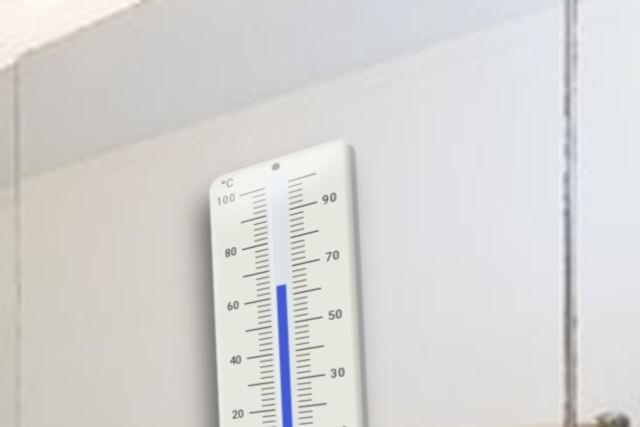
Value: 64 °C
